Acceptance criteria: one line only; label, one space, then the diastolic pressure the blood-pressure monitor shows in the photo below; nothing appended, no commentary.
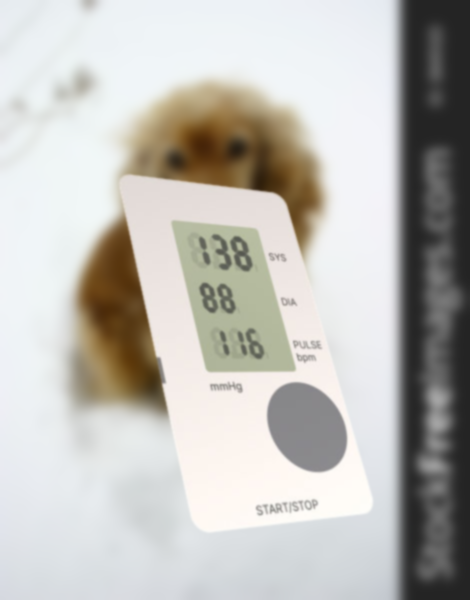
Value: 88 mmHg
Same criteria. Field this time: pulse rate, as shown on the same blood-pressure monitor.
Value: 116 bpm
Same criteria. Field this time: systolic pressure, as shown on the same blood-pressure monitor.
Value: 138 mmHg
